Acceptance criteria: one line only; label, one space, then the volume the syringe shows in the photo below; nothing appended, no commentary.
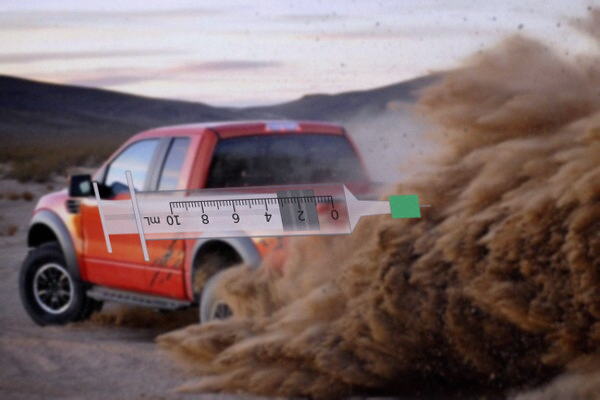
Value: 1 mL
